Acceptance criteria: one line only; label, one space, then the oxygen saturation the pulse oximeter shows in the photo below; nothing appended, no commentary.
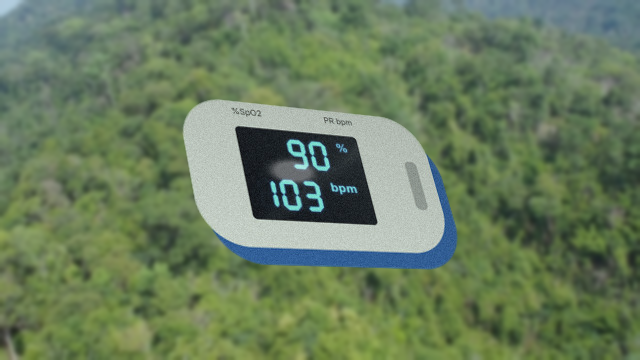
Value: 90 %
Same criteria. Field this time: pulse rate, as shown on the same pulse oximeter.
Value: 103 bpm
